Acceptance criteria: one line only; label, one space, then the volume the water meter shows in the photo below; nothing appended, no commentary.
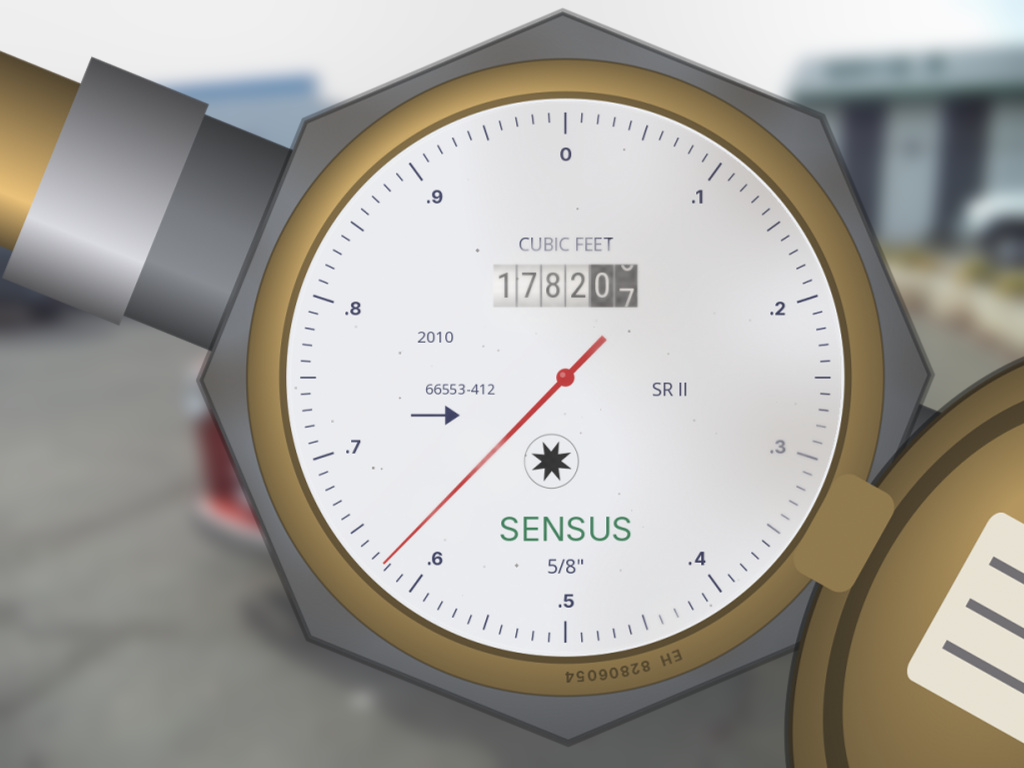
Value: 178206.62 ft³
